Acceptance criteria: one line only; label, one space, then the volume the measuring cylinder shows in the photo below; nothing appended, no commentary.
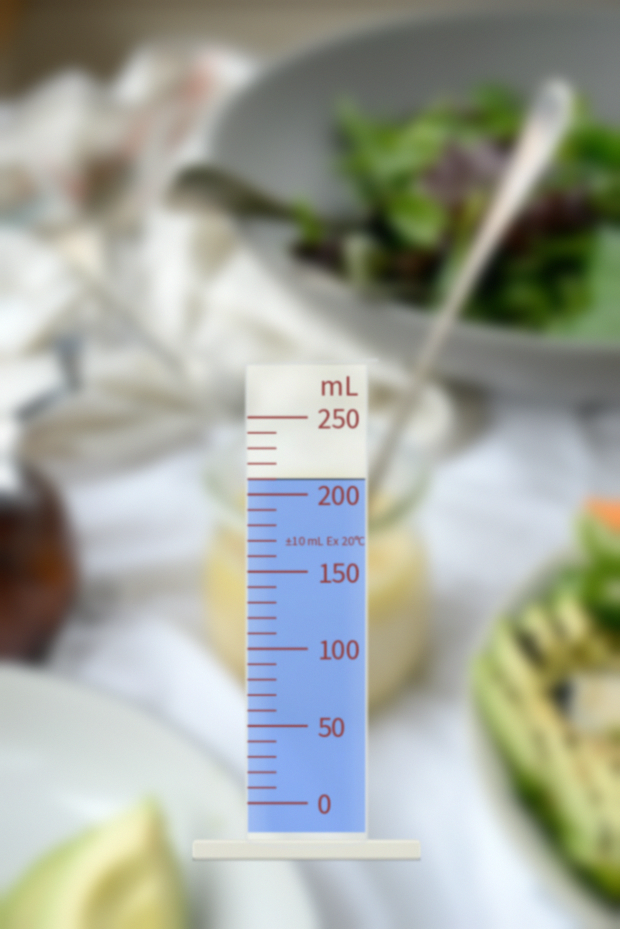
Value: 210 mL
